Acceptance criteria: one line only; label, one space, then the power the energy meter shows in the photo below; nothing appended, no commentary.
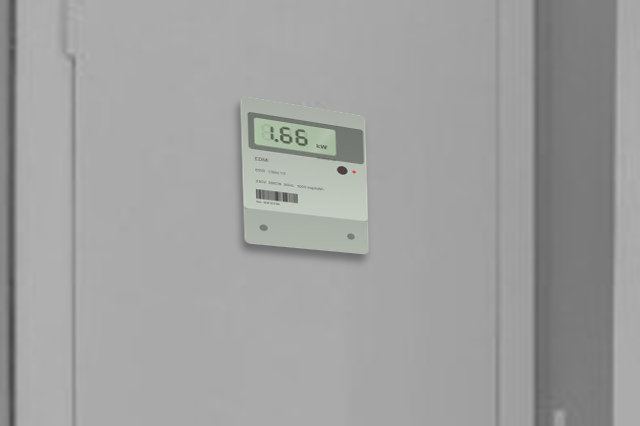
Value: 1.66 kW
